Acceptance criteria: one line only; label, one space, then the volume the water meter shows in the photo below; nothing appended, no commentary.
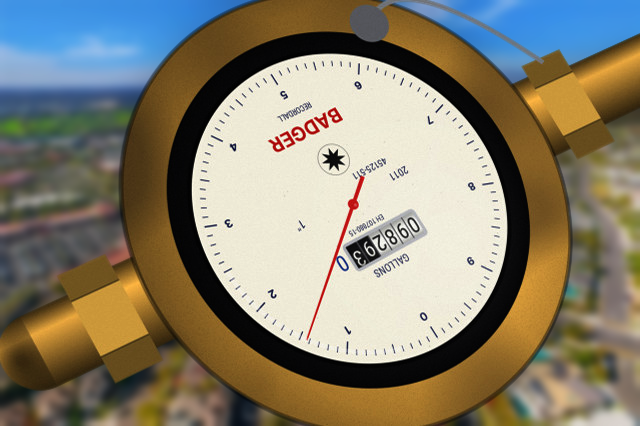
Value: 982931.4 gal
